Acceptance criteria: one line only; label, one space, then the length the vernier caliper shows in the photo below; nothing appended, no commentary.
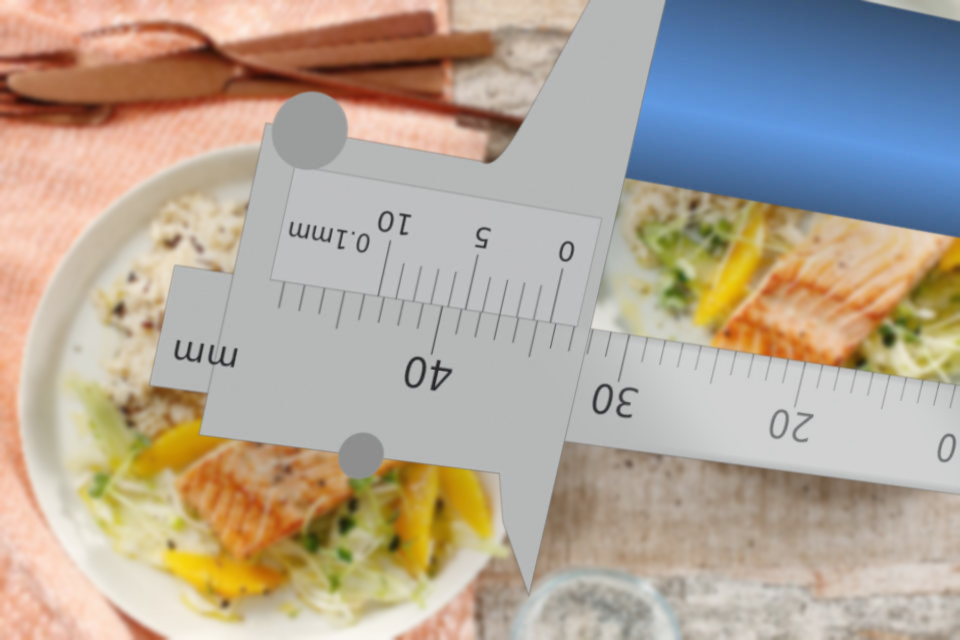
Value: 34.3 mm
